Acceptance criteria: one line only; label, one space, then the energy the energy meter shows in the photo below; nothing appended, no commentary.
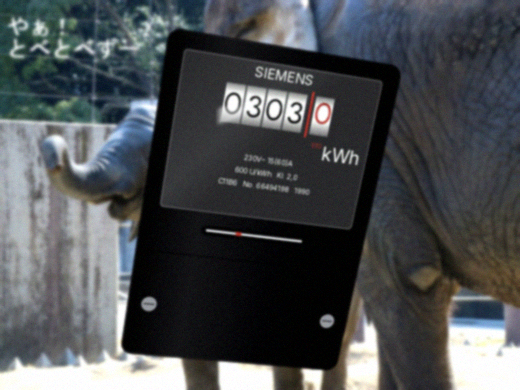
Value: 303.0 kWh
